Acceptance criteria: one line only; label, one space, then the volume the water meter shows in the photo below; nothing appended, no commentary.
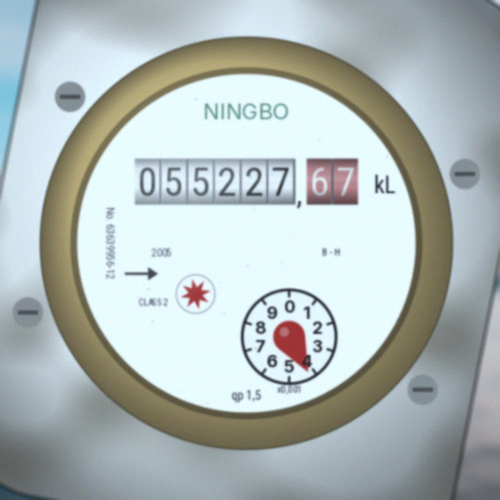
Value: 55227.674 kL
